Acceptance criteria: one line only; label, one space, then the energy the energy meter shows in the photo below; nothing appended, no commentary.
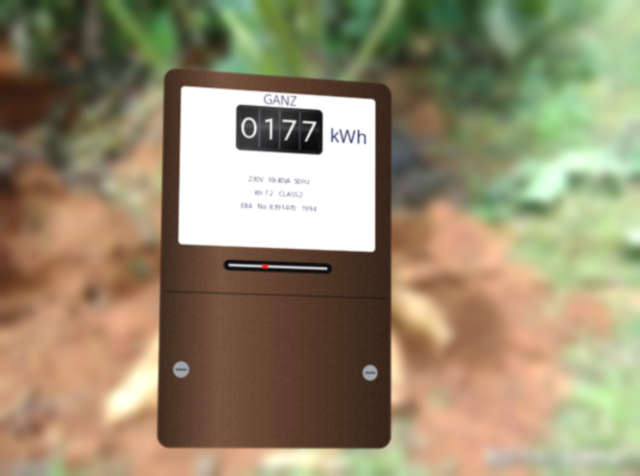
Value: 177 kWh
